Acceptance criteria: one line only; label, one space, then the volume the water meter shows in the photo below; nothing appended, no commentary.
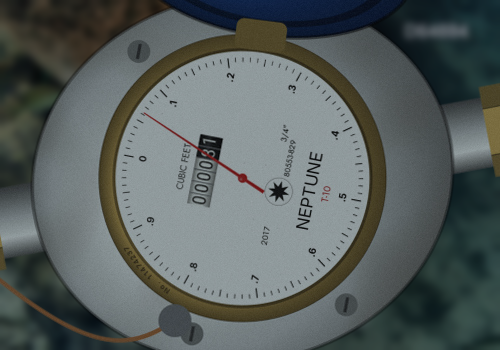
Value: 81.06 ft³
